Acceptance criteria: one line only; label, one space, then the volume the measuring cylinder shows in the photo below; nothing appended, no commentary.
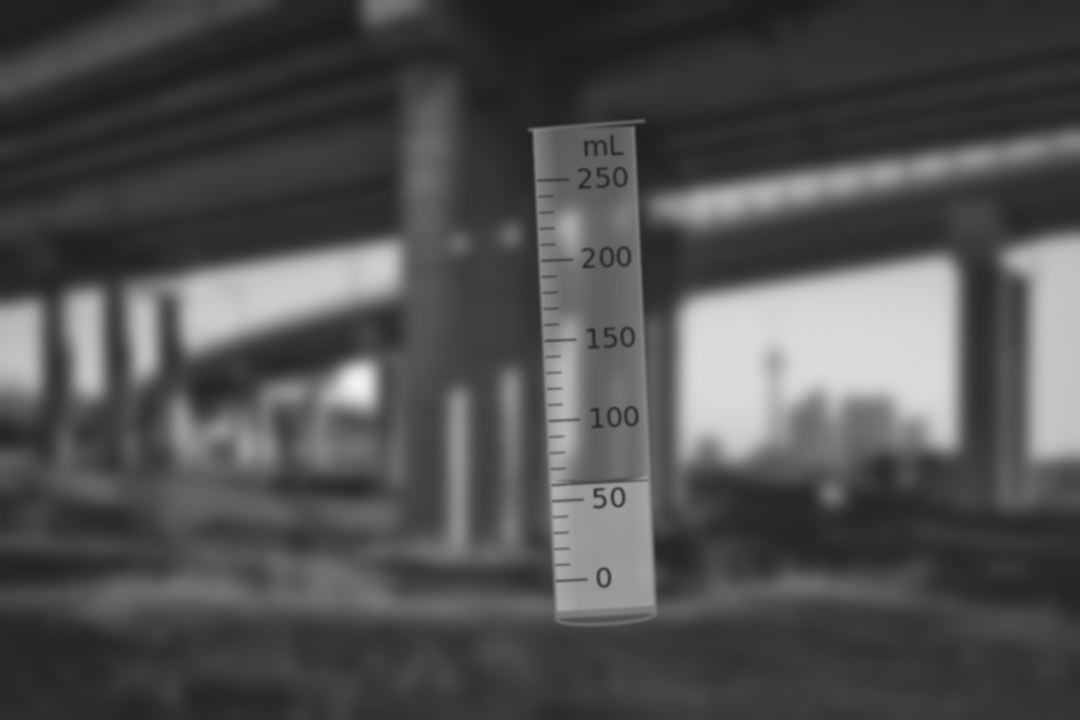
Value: 60 mL
